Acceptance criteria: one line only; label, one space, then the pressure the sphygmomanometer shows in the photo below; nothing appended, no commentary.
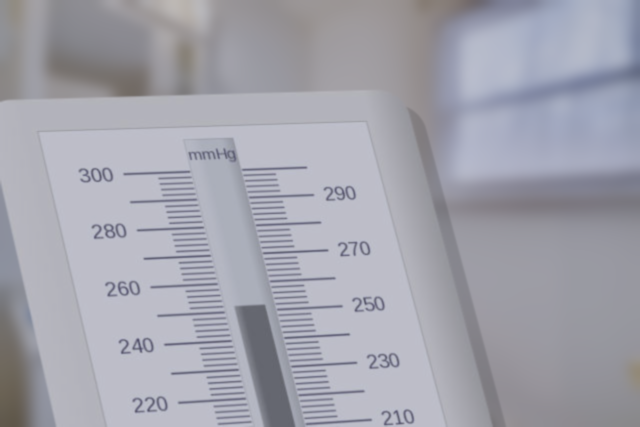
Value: 252 mmHg
